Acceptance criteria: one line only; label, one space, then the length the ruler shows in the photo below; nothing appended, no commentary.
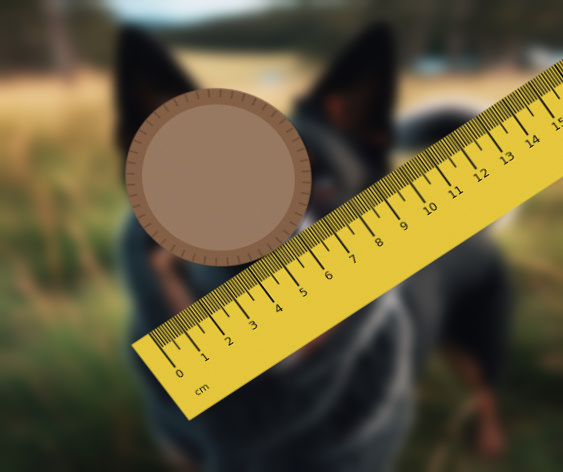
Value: 6 cm
